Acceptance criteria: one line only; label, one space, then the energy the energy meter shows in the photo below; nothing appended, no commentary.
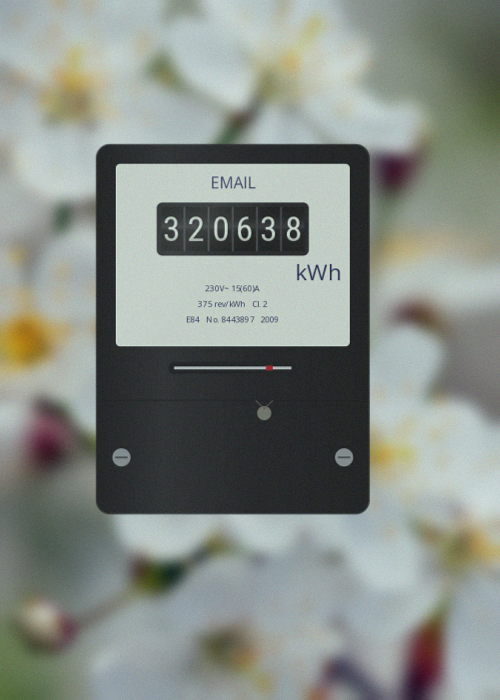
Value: 320638 kWh
